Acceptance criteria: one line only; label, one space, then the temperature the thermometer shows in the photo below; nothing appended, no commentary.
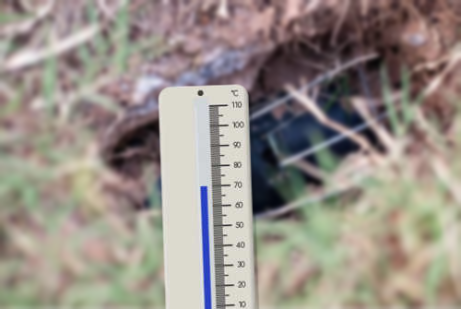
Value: 70 °C
